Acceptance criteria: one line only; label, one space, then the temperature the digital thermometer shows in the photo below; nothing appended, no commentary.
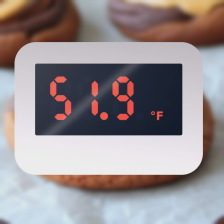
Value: 51.9 °F
